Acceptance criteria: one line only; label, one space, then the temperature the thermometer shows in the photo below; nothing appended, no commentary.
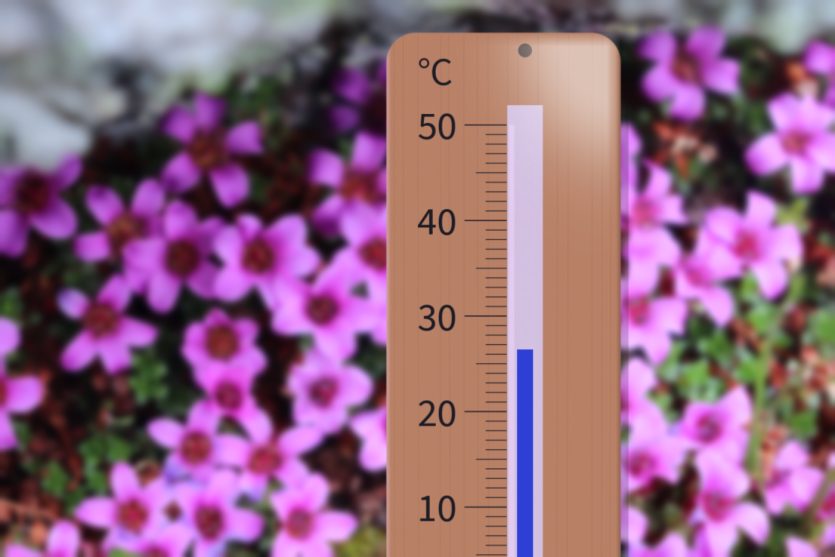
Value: 26.5 °C
